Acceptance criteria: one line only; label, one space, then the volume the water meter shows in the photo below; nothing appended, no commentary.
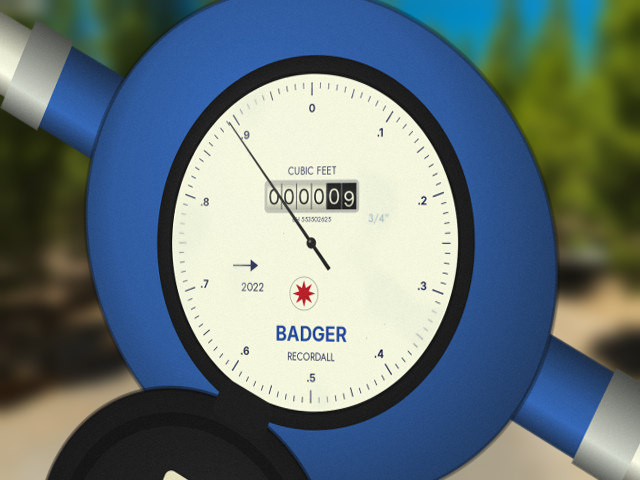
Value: 8.89 ft³
